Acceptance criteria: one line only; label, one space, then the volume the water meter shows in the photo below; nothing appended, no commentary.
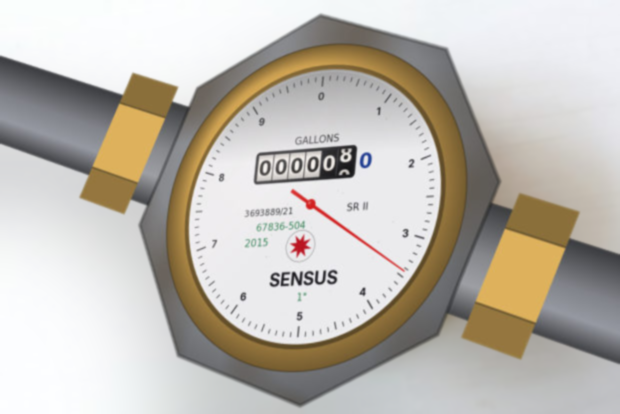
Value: 83.4 gal
